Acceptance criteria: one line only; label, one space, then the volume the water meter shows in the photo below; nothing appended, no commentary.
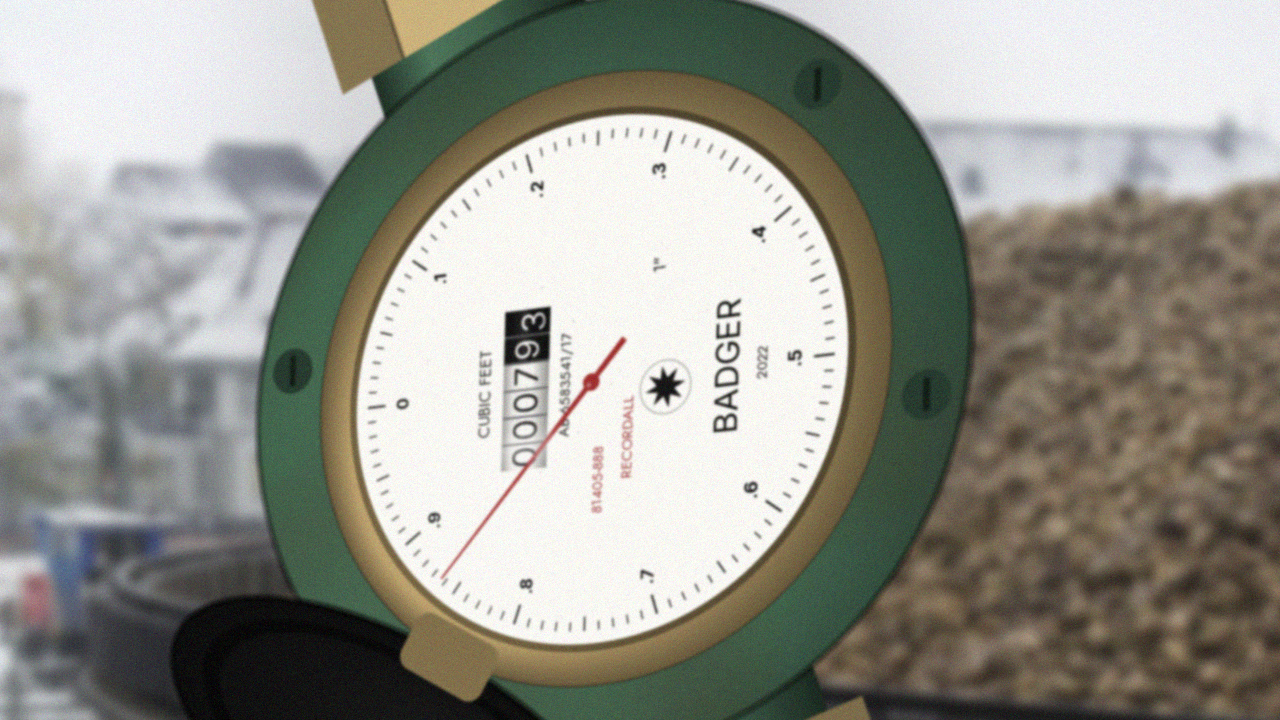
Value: 792.86 ft³
